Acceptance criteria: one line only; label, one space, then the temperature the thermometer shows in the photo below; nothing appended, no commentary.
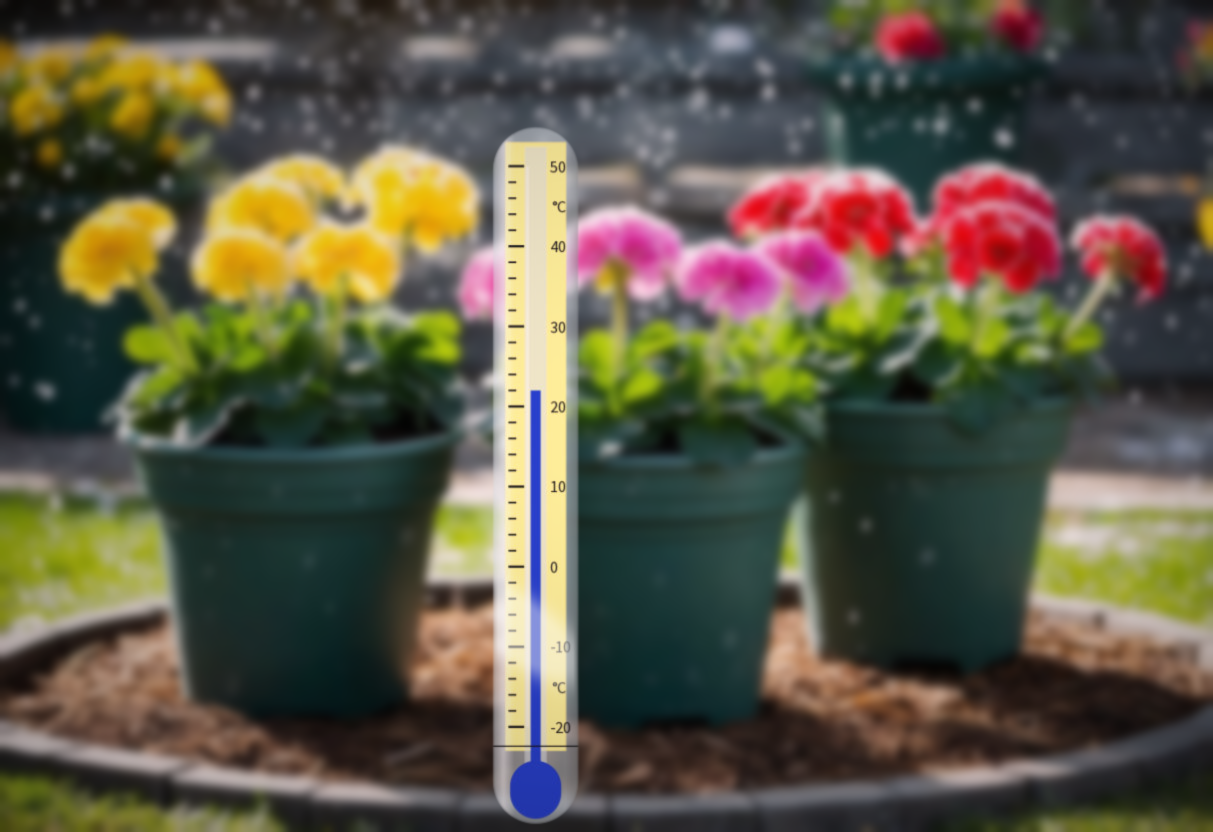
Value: 22 °C
